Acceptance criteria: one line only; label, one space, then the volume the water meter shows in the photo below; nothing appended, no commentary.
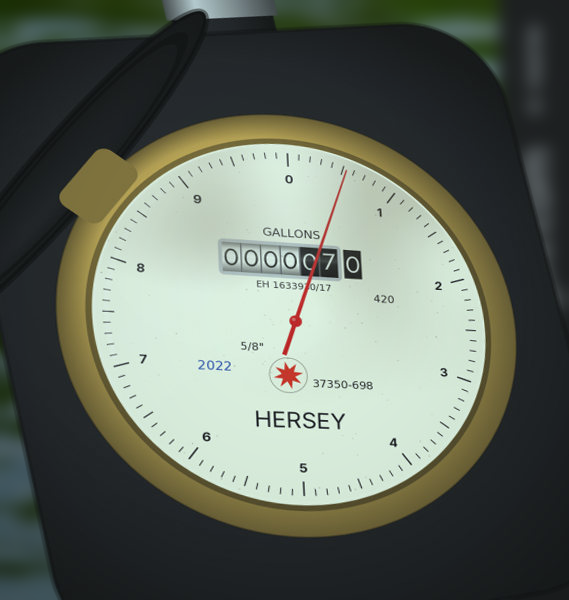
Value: 70.5 gal
